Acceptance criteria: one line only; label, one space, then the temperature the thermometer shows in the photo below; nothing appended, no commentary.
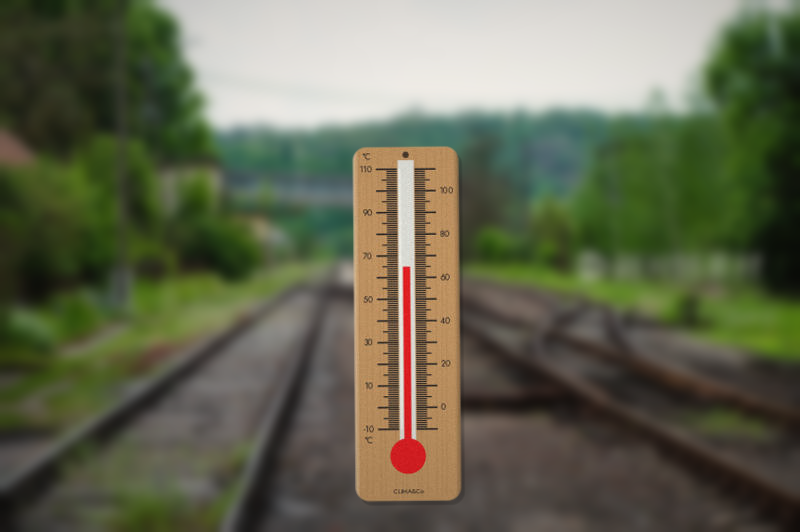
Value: 65 °C
